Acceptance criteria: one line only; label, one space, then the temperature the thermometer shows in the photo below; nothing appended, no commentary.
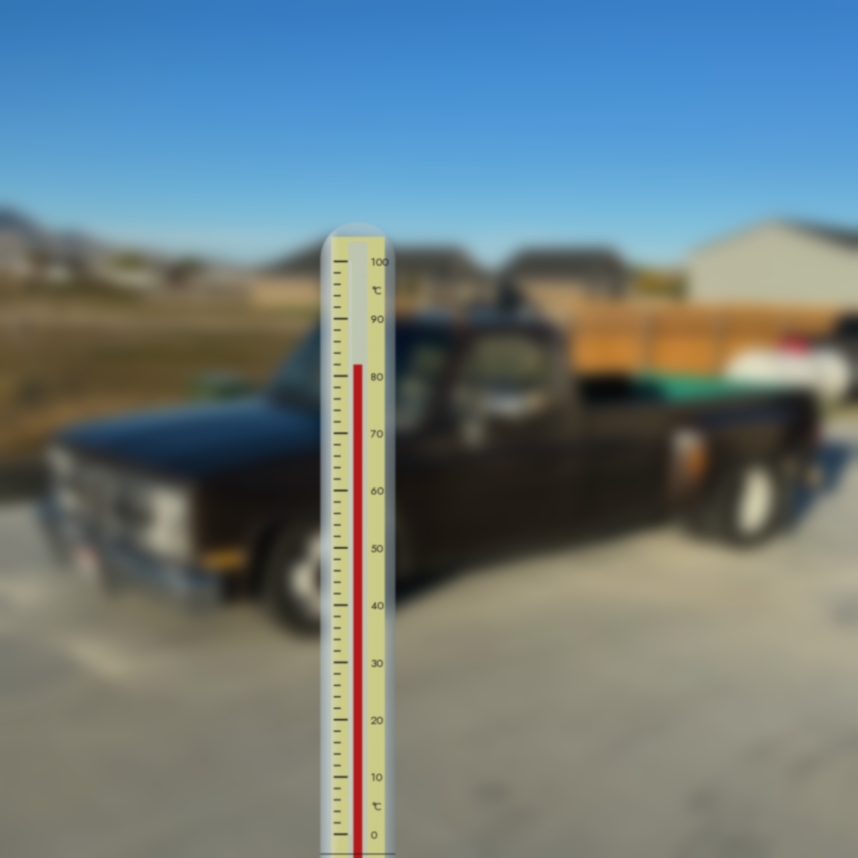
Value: 82 °C
